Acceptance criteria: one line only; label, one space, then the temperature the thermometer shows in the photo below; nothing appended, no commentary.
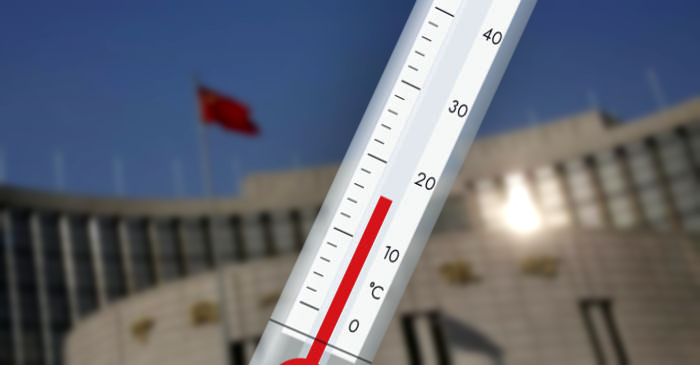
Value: 16 °C
